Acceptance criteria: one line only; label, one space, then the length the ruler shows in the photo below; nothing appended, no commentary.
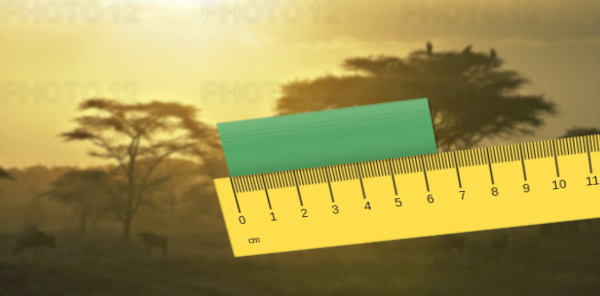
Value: 6.5 cm
